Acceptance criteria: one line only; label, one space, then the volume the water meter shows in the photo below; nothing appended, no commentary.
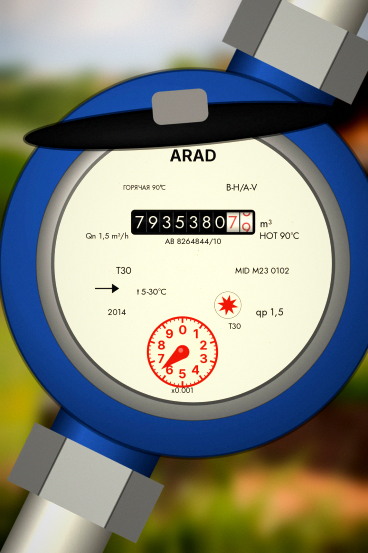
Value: 7935380.786 m³
